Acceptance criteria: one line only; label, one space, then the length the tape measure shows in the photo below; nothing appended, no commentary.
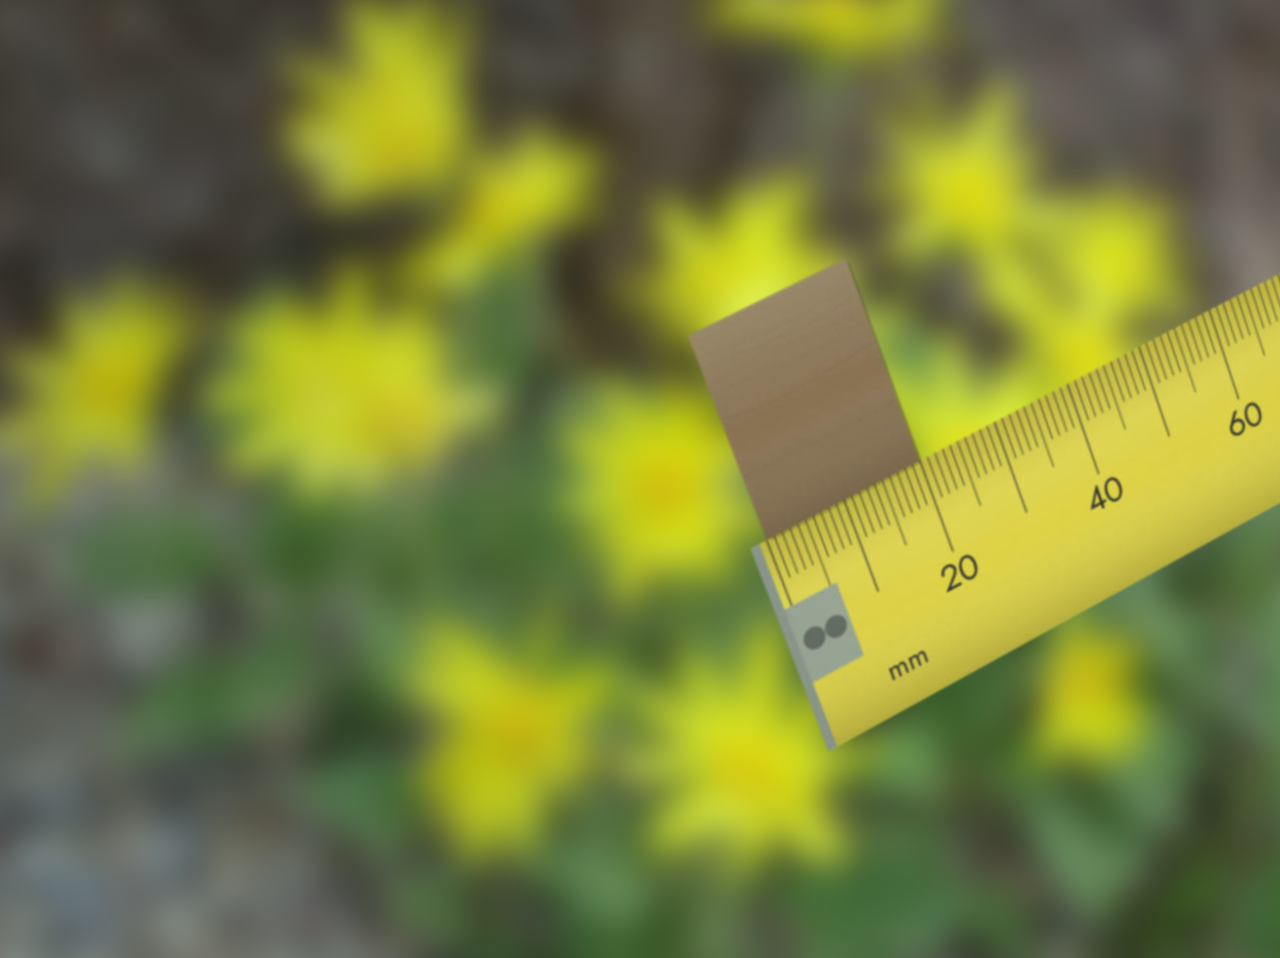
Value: 20 mm
